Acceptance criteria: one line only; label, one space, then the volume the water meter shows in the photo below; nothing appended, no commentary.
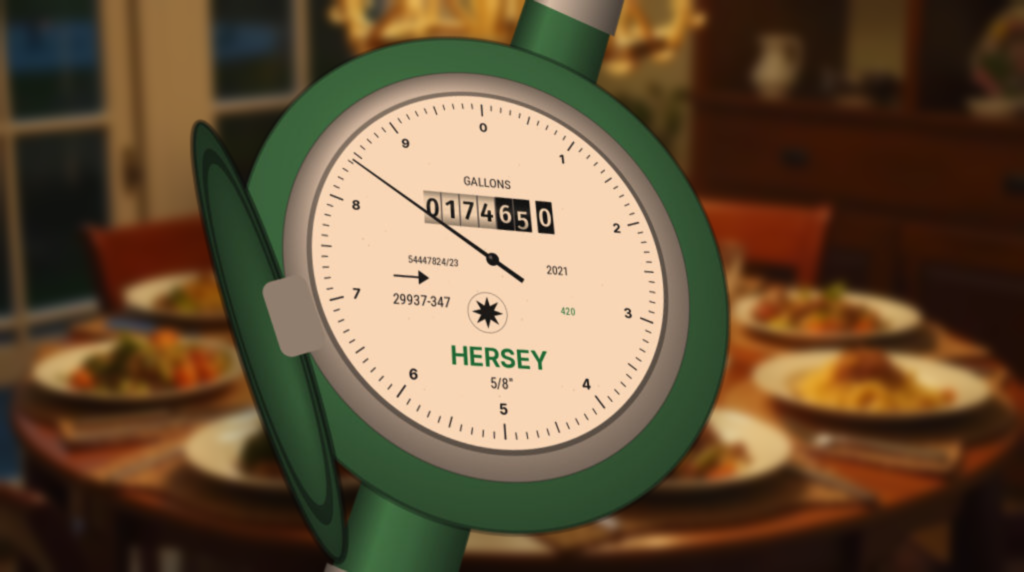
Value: 174648.4 gal
